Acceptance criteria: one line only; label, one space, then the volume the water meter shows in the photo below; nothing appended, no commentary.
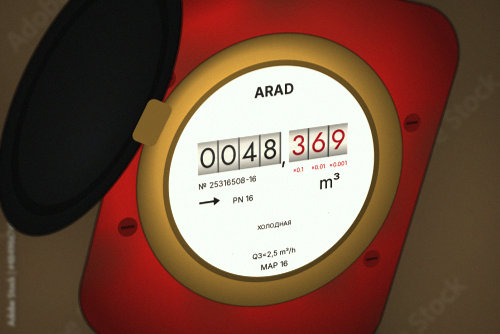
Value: 48.369 m³
